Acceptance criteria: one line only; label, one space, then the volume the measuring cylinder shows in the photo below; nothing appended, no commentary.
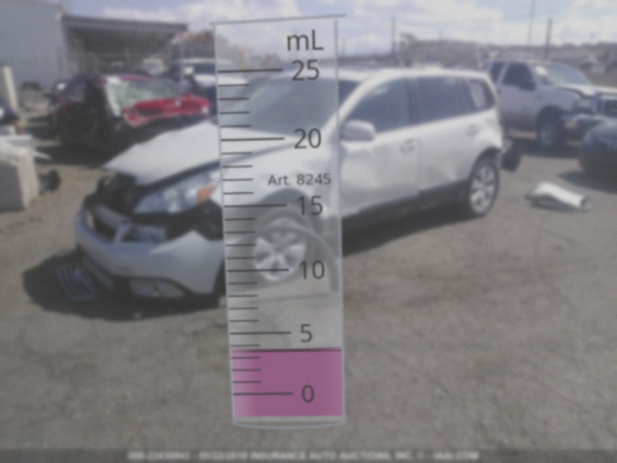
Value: 3.5 mL
